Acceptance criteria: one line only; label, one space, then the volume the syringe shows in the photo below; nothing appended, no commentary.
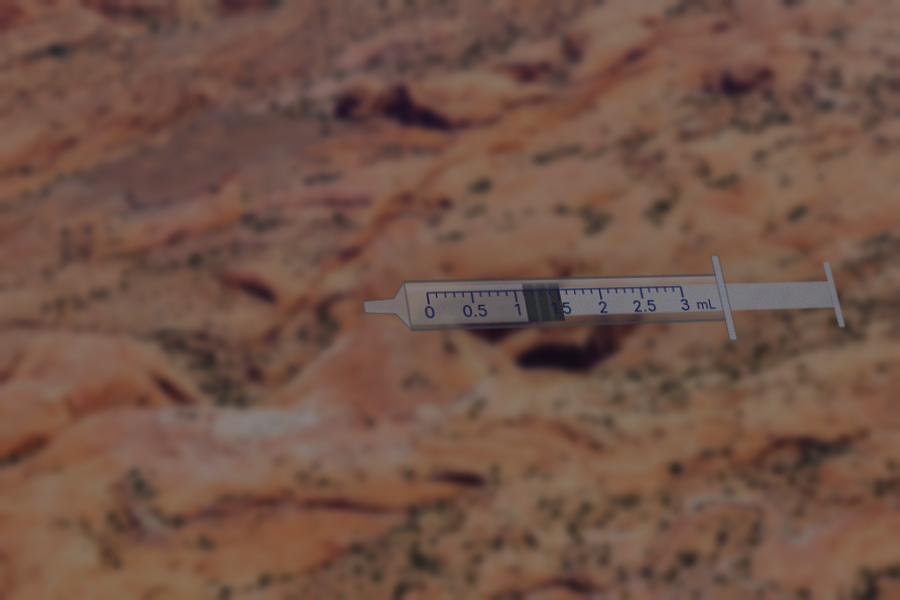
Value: 1.1 mL
